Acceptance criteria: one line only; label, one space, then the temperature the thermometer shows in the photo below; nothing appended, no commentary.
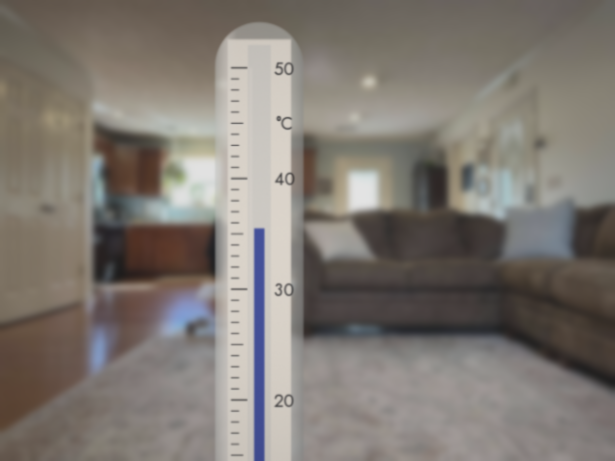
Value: 35.5 °C
